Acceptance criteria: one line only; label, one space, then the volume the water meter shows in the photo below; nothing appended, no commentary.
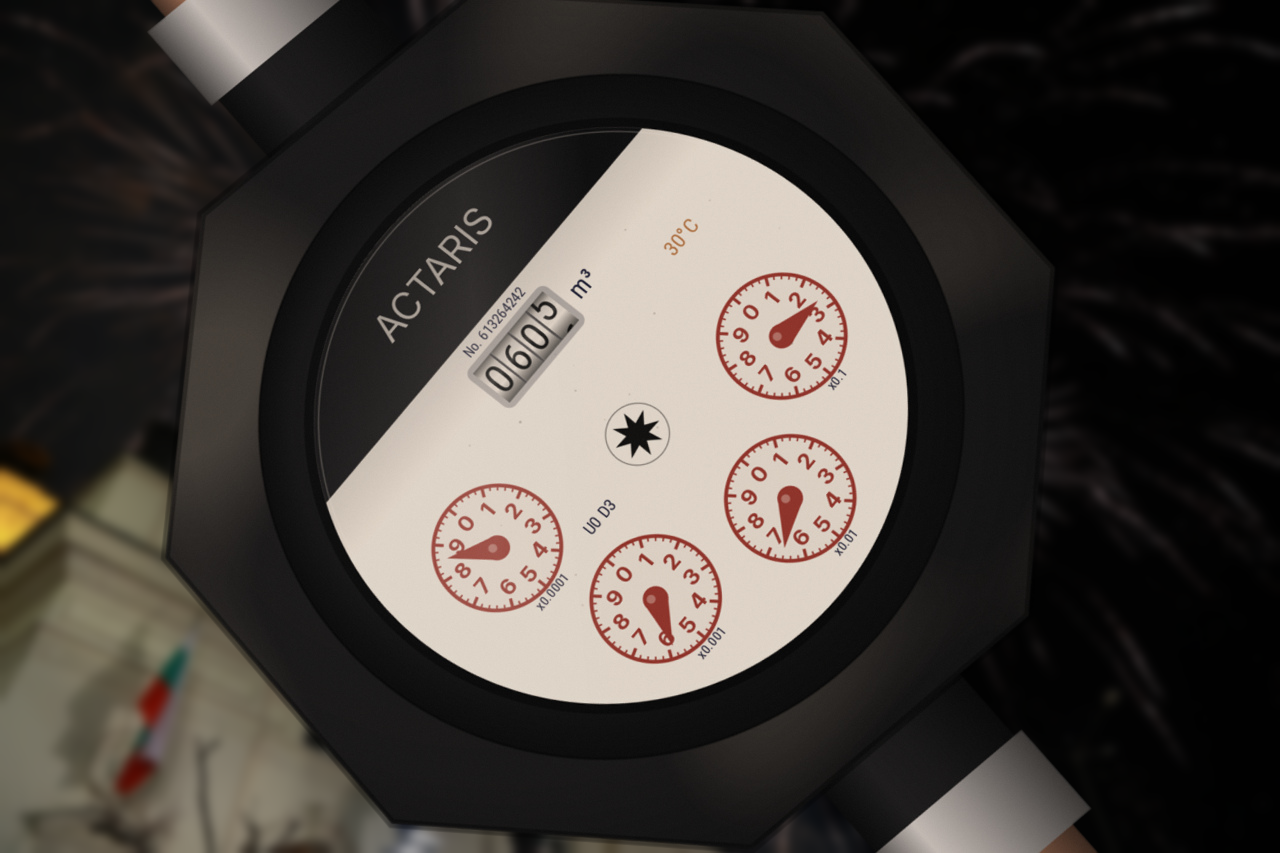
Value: 605.2658 m³
